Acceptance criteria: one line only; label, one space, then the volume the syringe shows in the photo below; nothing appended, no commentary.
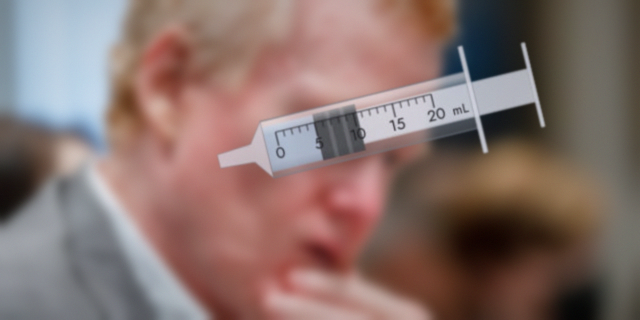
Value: 5 mL
